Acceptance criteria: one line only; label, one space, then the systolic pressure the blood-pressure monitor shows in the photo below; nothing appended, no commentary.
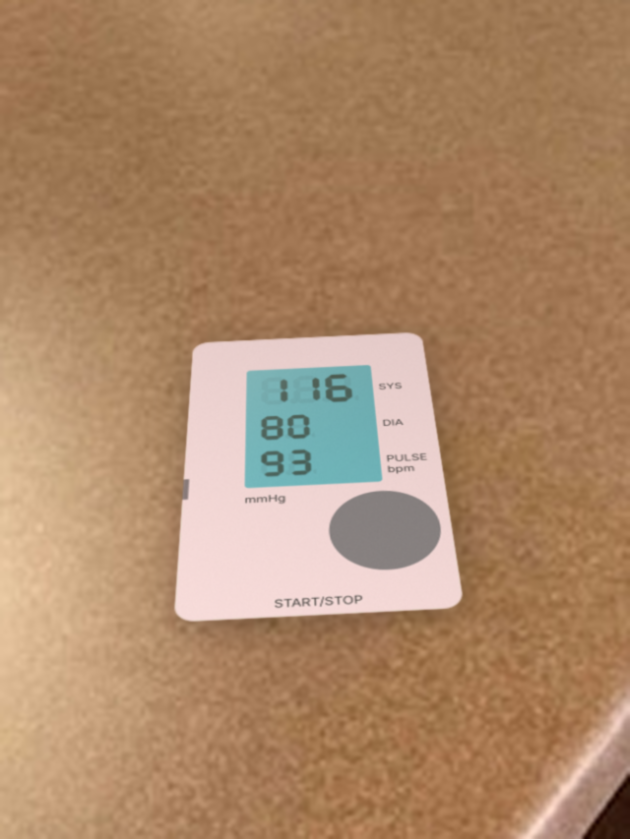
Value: 116 mmHg
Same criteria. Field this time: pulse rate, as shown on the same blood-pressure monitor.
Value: 93 bpm
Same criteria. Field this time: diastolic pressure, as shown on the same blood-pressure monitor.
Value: 80 mmHg
